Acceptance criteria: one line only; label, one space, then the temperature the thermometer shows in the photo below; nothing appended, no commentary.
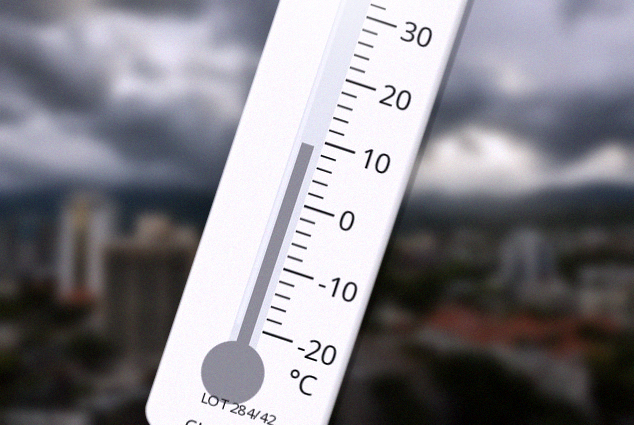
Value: 9 °C
